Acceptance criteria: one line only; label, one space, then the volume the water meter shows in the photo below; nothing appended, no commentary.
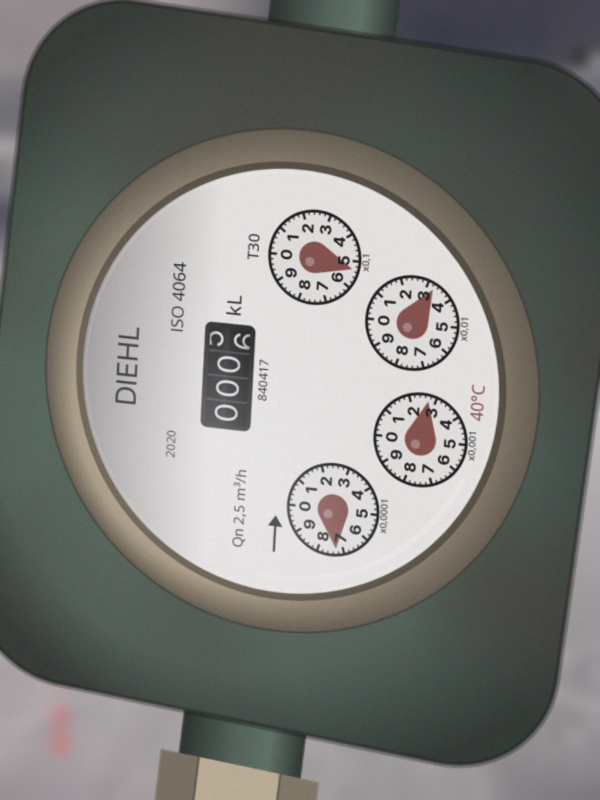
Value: 5.5327 kL
